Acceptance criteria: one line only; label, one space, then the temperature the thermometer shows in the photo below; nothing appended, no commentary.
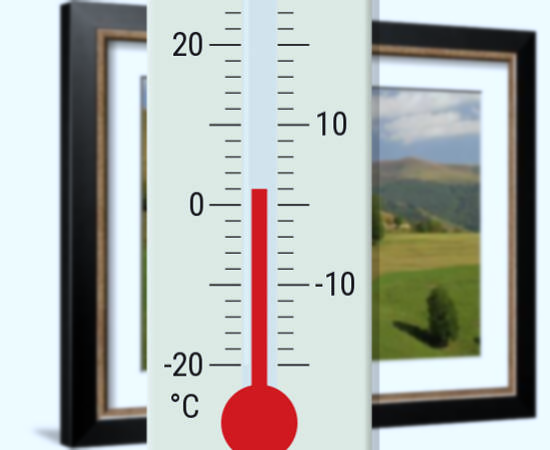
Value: 2 °C
